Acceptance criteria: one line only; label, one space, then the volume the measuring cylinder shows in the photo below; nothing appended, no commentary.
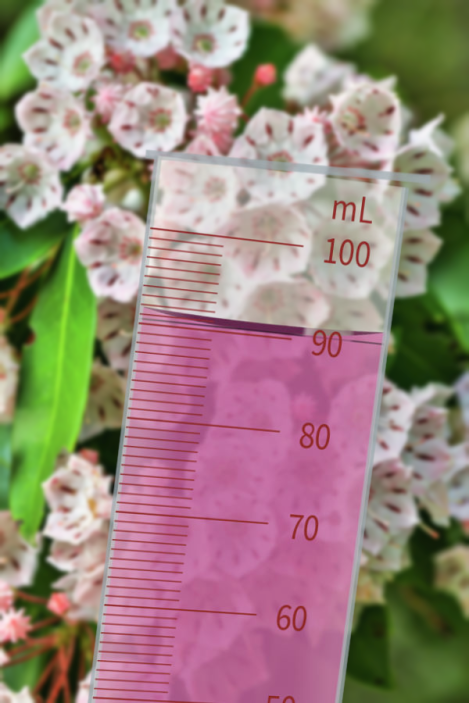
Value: 90.5 mL
